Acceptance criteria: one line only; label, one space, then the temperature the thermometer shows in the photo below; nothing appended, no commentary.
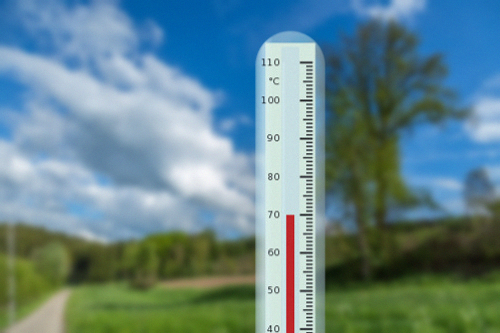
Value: 70 °C
